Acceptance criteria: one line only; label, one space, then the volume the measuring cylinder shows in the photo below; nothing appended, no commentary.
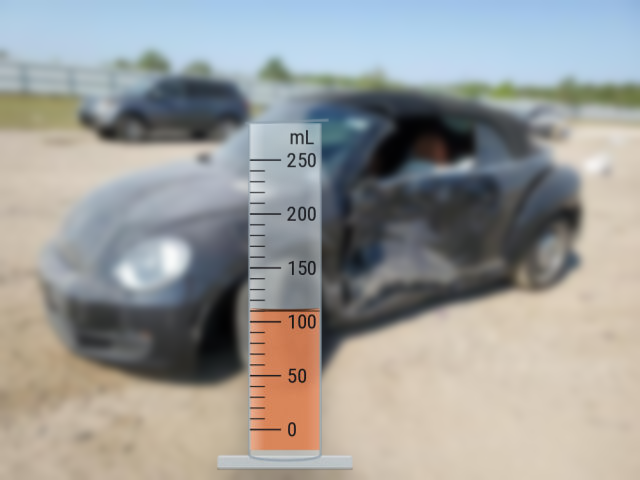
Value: 110 mL
